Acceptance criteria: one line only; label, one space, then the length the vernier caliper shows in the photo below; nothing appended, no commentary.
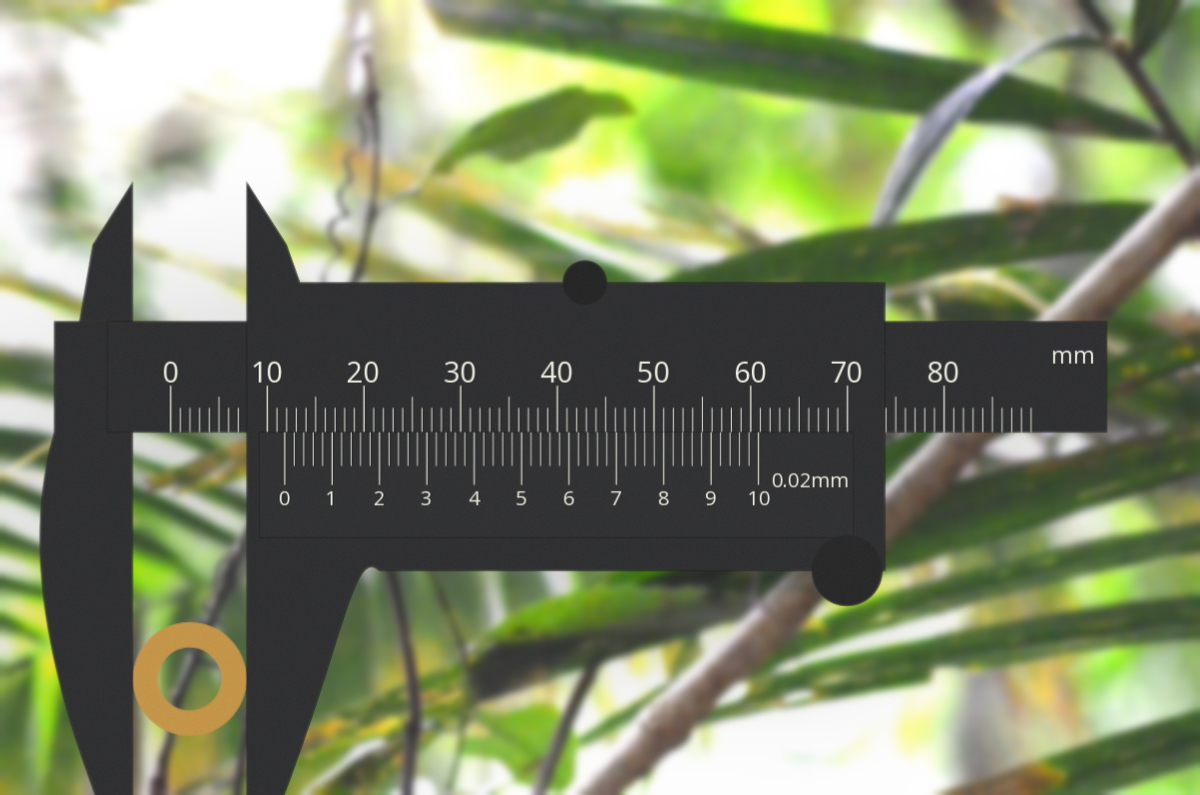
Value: 11.8 mm
